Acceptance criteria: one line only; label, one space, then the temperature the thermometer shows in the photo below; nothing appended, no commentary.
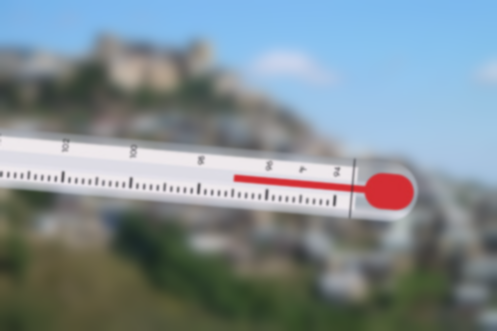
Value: 97 °F
